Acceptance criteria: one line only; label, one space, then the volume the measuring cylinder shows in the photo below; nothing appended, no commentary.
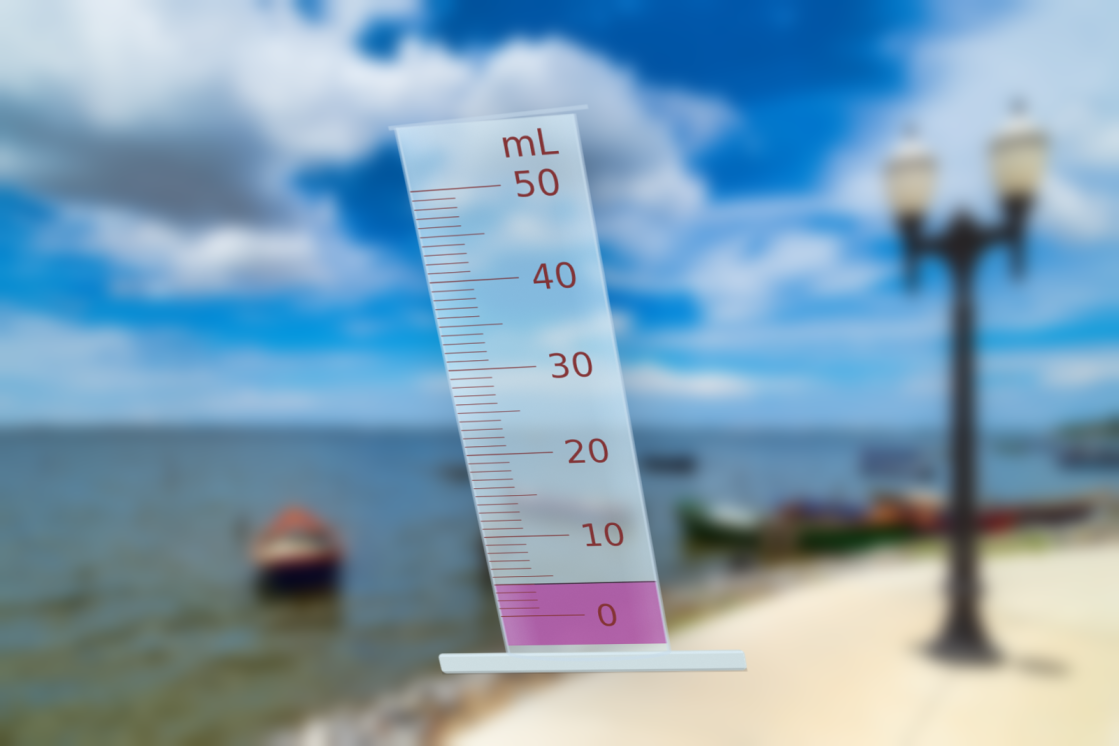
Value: 4 mL
